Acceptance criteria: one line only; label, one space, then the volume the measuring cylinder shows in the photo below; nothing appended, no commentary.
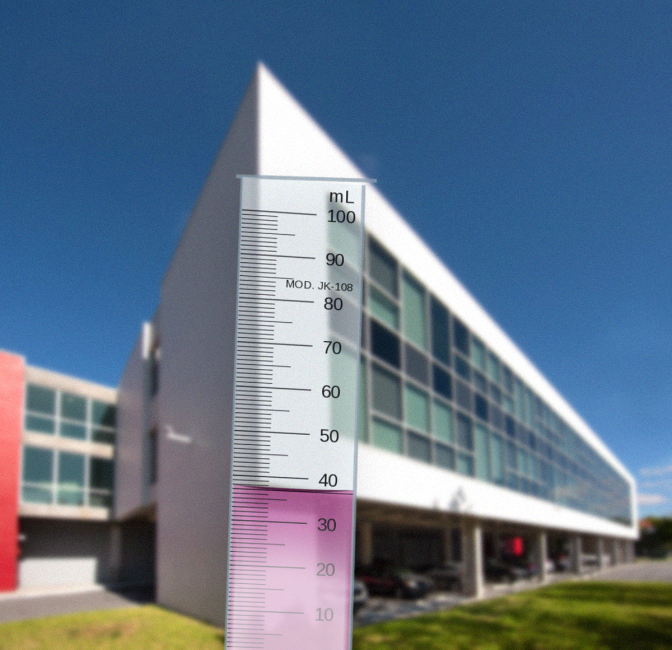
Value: 37 mL
